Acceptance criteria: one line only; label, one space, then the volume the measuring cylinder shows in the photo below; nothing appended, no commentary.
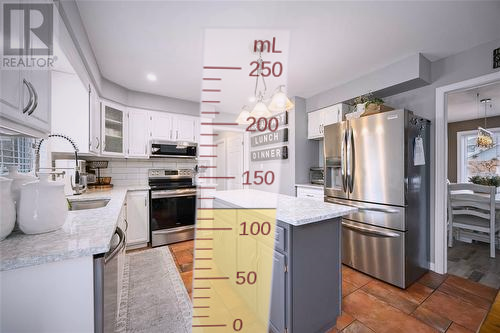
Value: 120 mL
